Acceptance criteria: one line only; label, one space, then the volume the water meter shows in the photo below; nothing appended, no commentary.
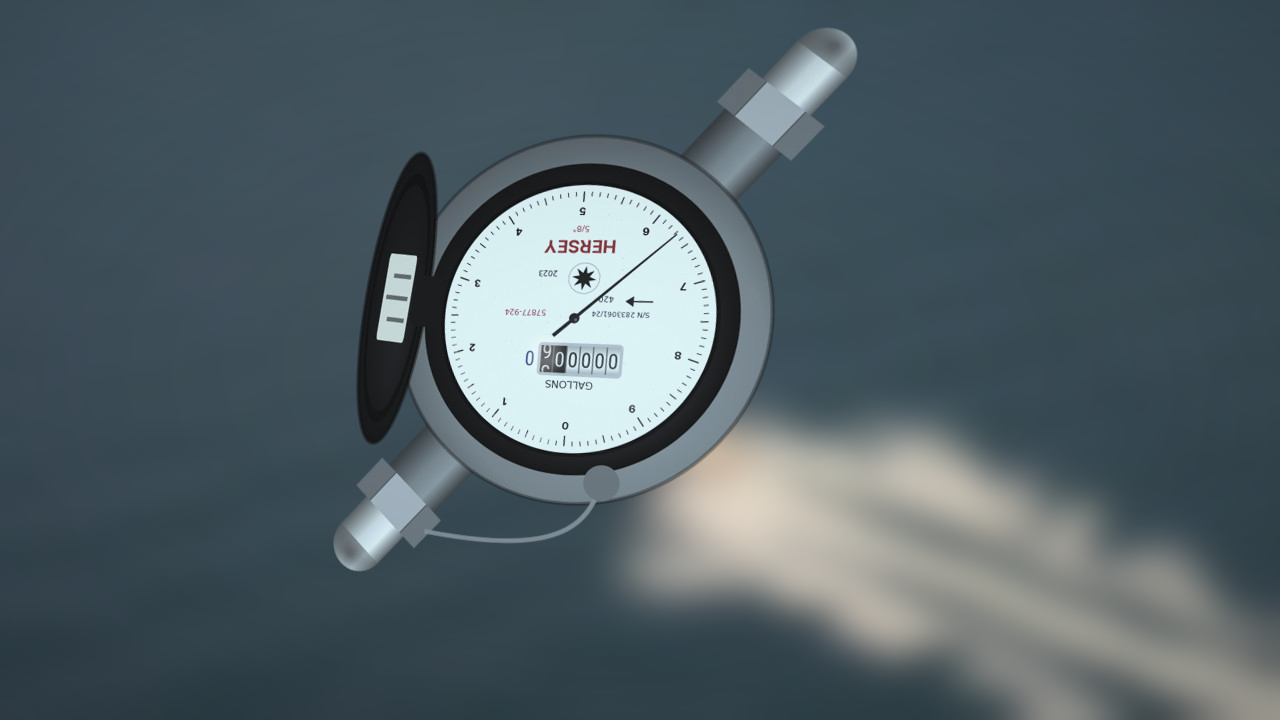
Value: 56.3 gal
